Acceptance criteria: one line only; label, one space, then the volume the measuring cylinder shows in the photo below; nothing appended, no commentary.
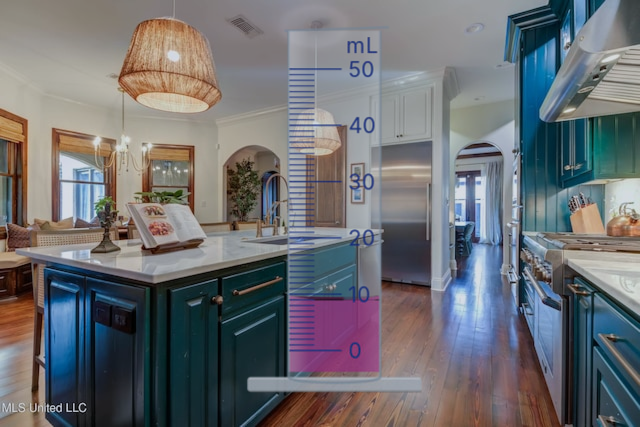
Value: 9 mL
